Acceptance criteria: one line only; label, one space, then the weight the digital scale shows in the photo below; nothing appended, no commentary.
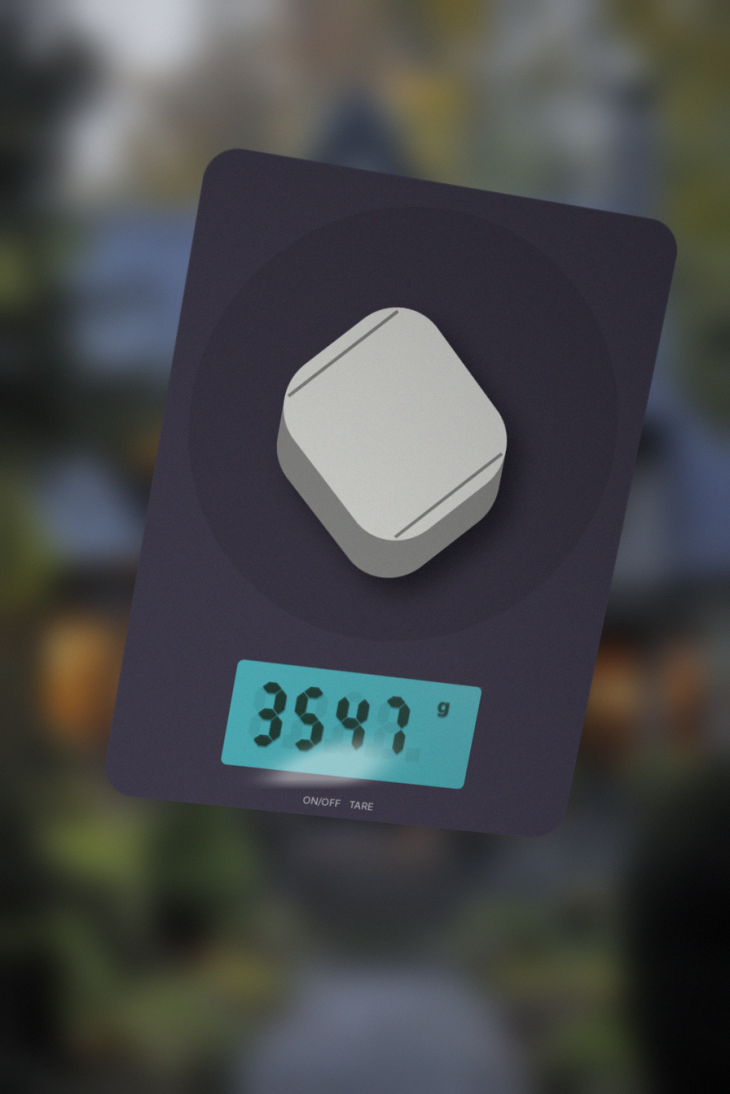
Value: 3547 g
